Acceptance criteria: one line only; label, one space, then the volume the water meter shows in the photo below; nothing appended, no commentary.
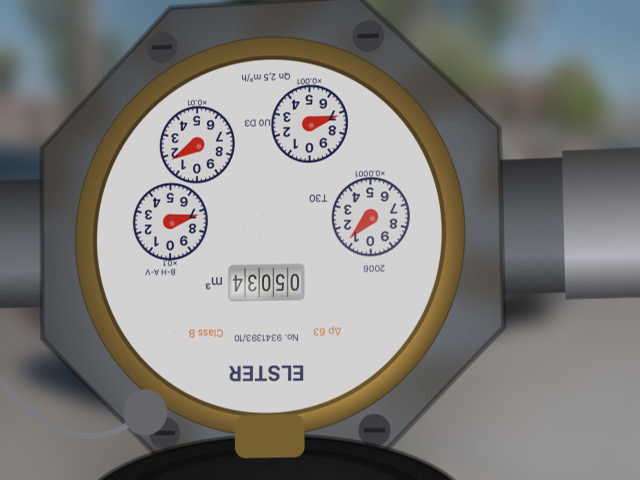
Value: 5034.7171 m³
